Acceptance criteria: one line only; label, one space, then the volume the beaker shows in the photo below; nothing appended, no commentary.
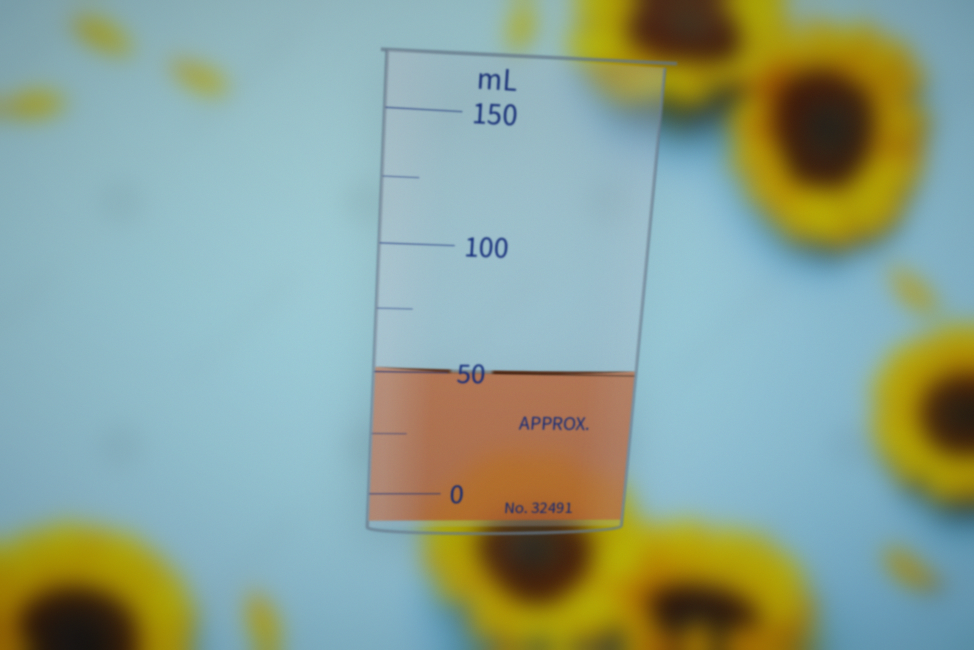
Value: 50 mL
